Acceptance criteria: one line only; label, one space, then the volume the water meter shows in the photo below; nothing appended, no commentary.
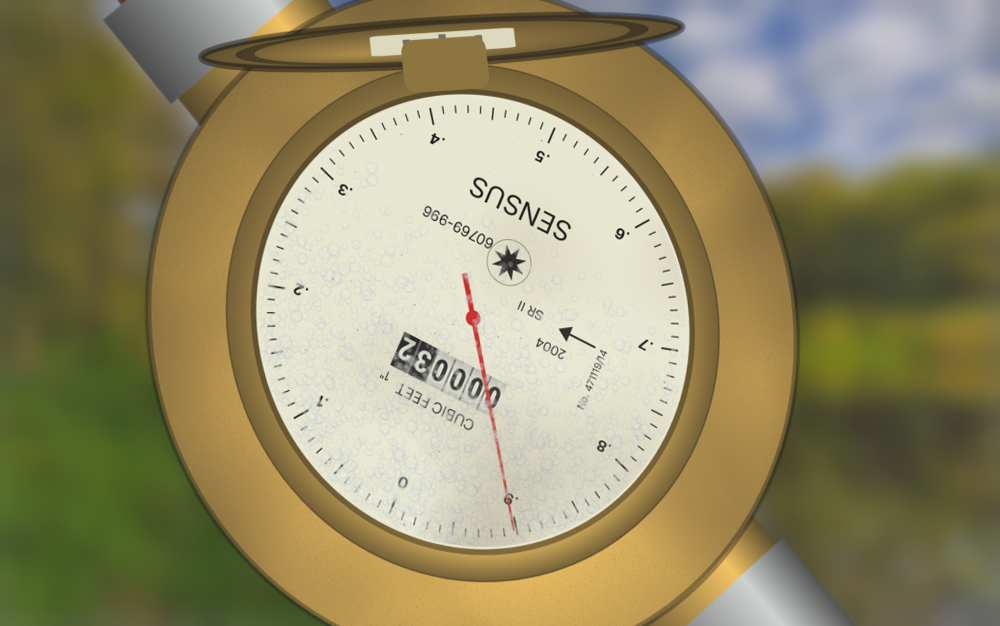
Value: 31.90 ft³
